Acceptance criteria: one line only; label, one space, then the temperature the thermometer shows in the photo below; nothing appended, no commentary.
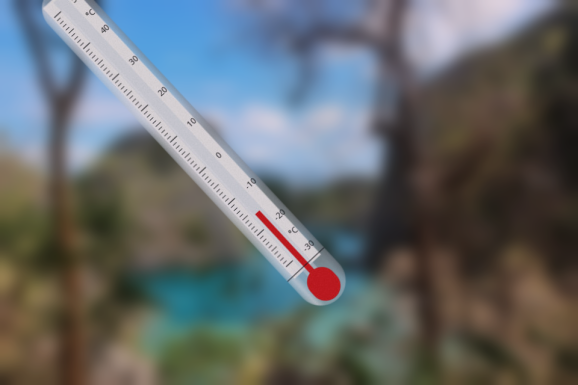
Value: -16 °C
